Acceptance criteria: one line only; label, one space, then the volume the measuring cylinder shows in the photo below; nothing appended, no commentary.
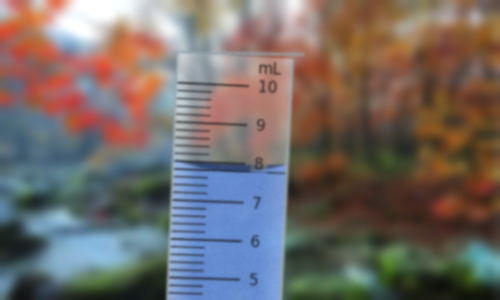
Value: 7.8 mL
